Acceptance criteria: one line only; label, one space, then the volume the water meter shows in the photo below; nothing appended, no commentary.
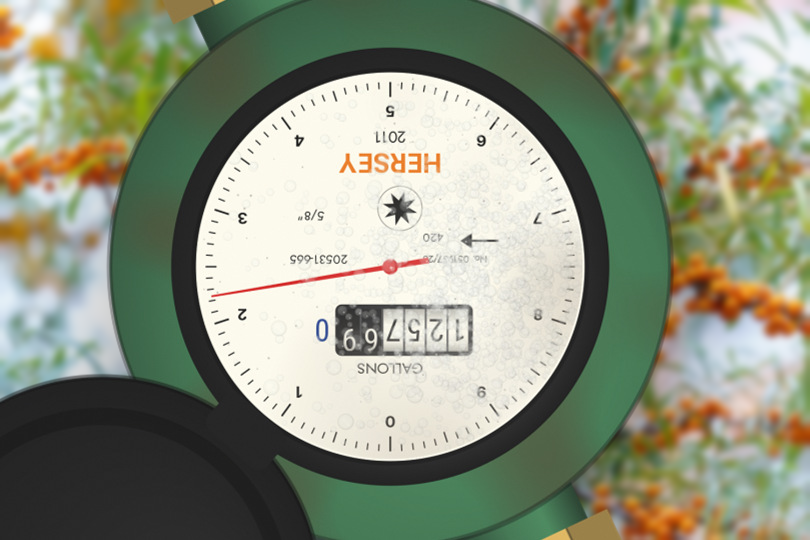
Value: 1257692.2 gal
